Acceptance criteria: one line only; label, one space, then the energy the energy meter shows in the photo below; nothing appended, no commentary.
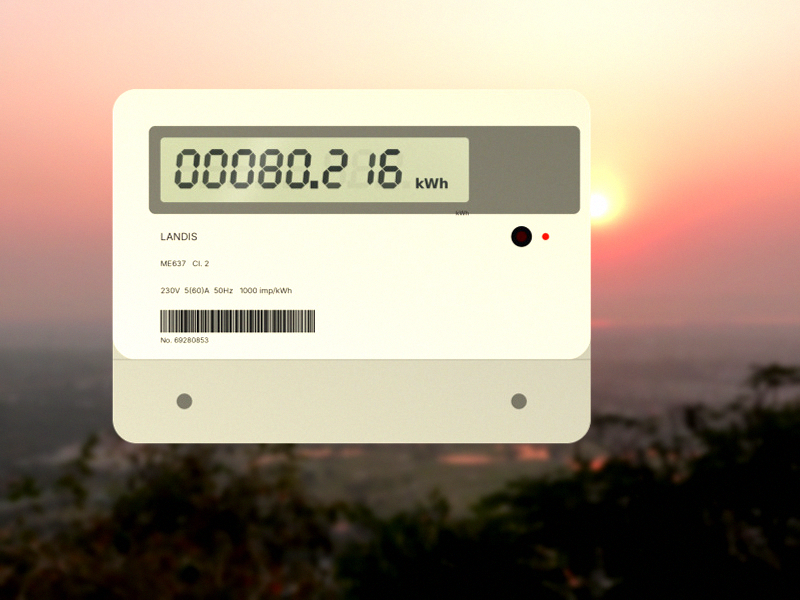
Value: 80.216 kWh
